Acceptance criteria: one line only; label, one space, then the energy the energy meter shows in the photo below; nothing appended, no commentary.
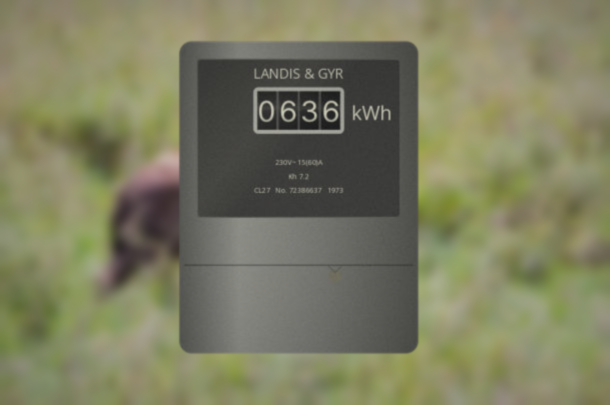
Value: 636 kWh
